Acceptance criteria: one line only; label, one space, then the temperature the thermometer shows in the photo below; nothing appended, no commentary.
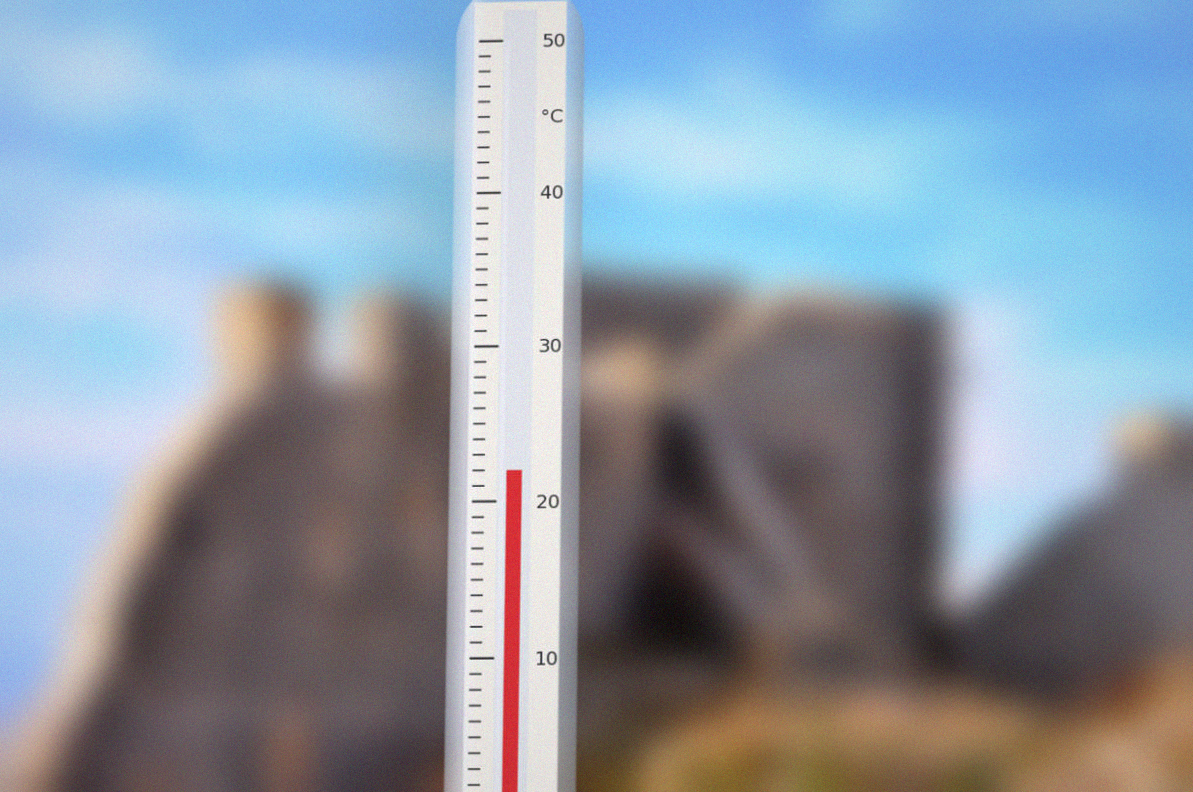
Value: 22 °C
